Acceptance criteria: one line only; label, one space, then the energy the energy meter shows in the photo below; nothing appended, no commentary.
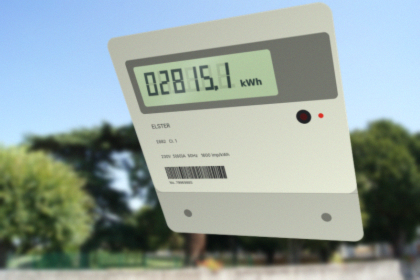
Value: 2815.1 kWh
